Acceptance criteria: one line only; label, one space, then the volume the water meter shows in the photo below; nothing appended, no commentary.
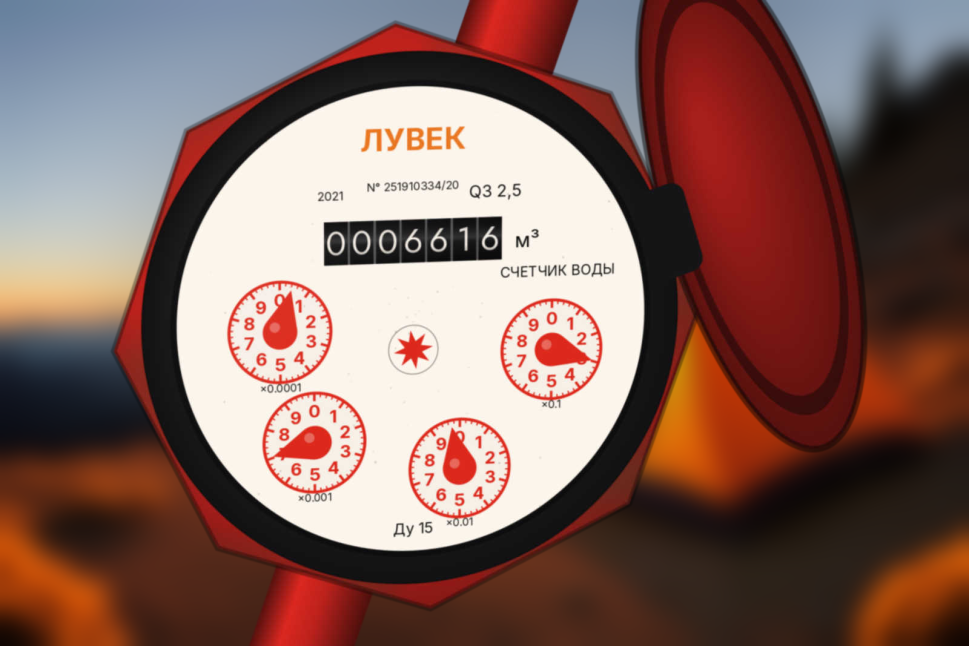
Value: 6616.2970 m³
